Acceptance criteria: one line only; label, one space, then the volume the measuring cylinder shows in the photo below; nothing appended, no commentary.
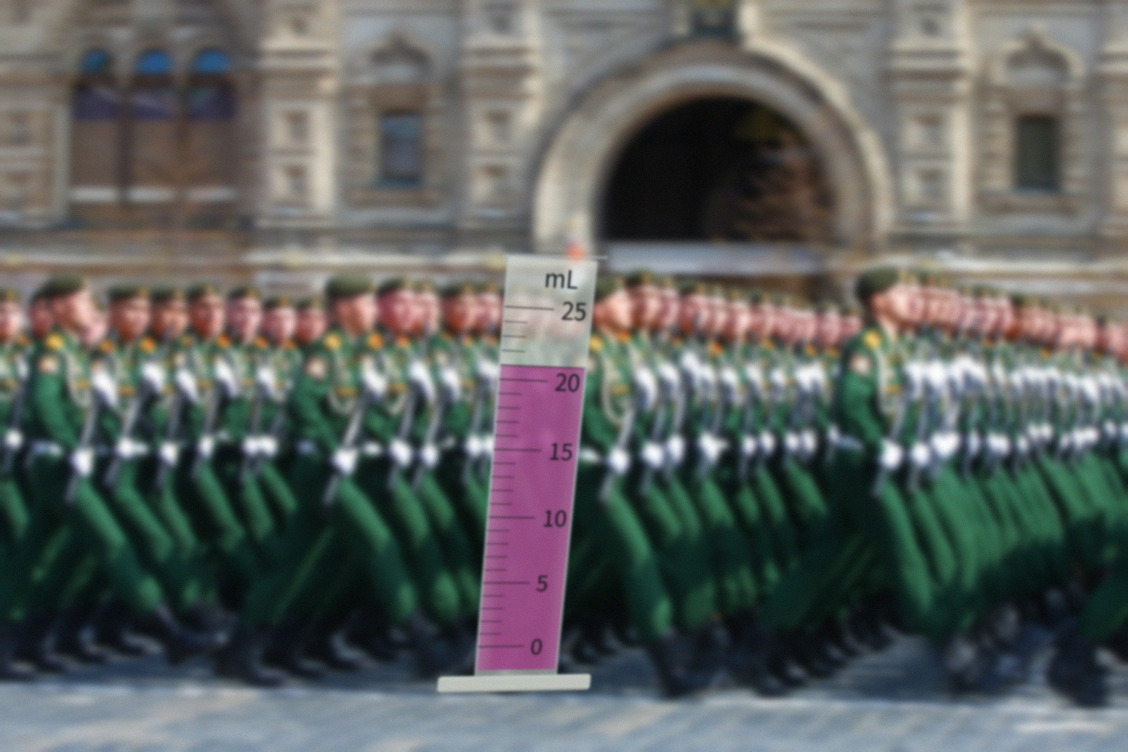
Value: 21 mL
